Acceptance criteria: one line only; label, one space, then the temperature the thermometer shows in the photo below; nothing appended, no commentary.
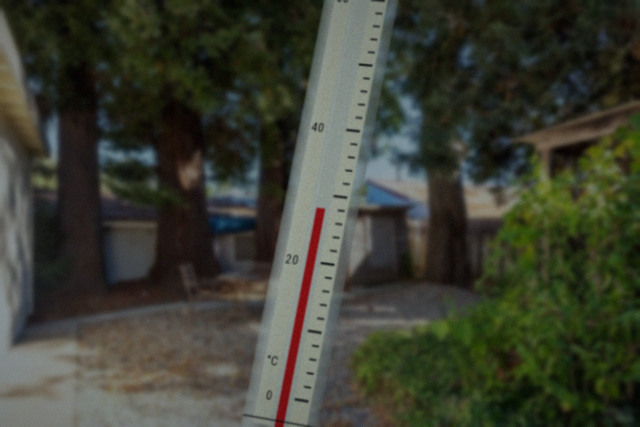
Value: 28 °C
